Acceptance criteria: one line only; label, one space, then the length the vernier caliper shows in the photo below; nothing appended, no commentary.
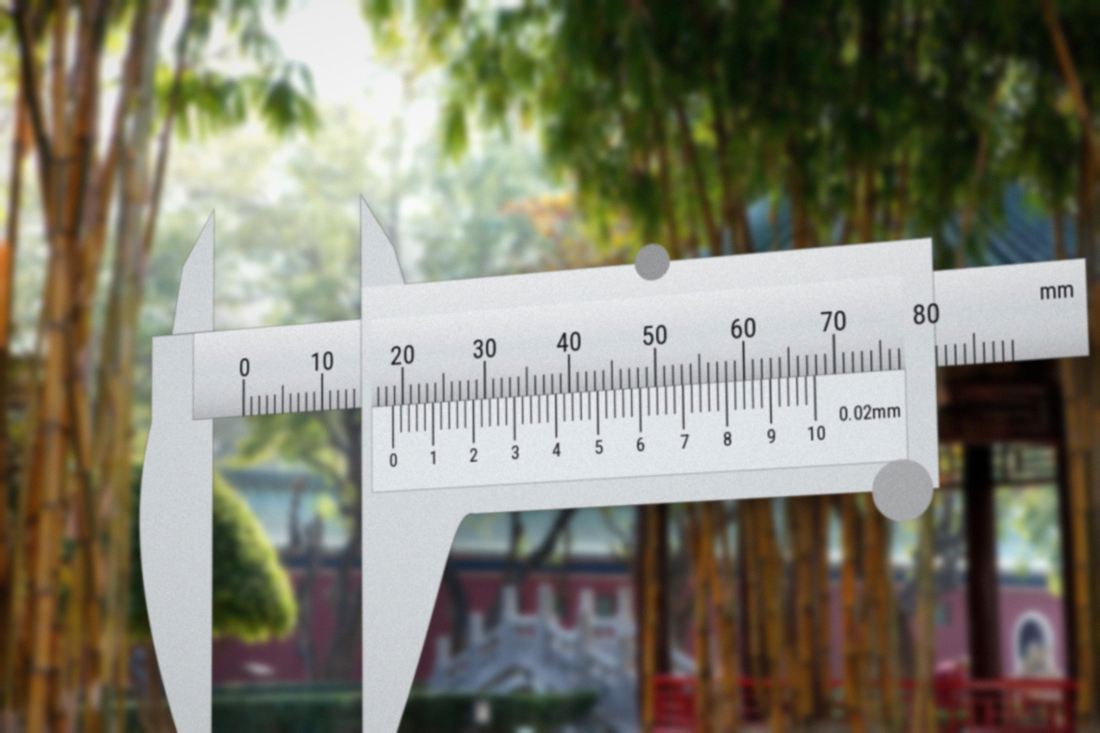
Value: 18.8 mm
